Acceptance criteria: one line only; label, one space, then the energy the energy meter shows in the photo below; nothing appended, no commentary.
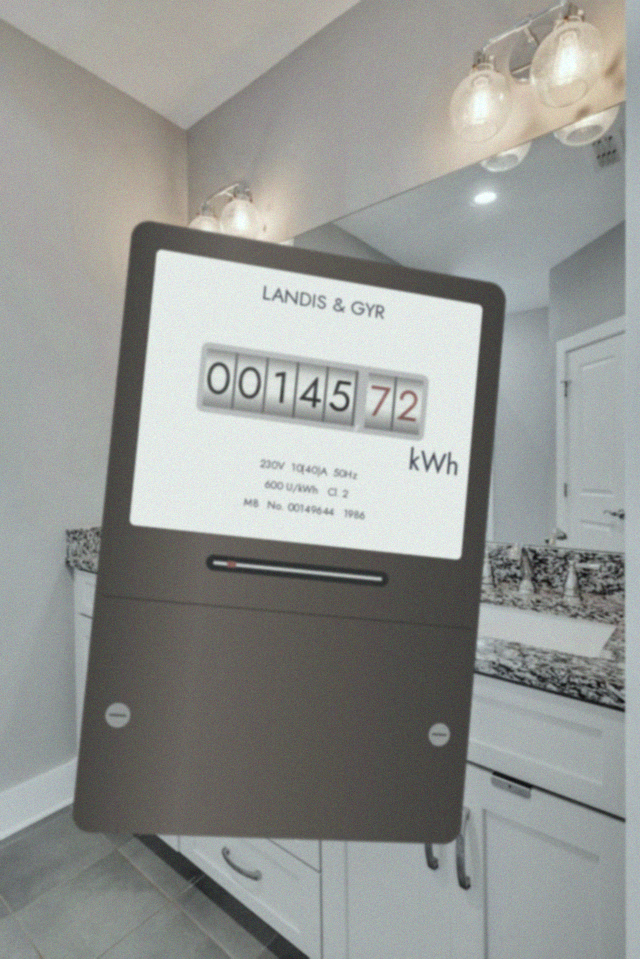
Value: 145.72 kWh
